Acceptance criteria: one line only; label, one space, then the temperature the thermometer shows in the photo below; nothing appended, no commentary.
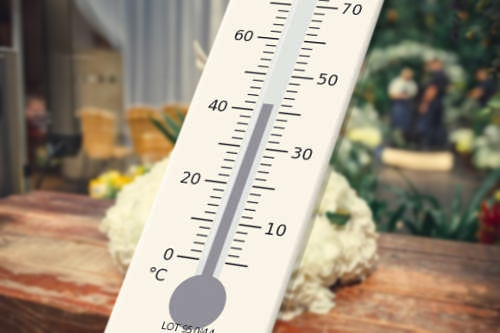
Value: 42 °C
